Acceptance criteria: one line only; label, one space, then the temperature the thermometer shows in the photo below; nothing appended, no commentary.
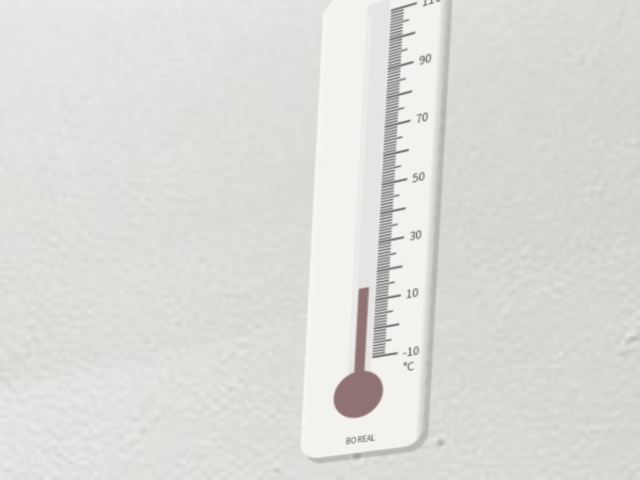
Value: 15 °C
